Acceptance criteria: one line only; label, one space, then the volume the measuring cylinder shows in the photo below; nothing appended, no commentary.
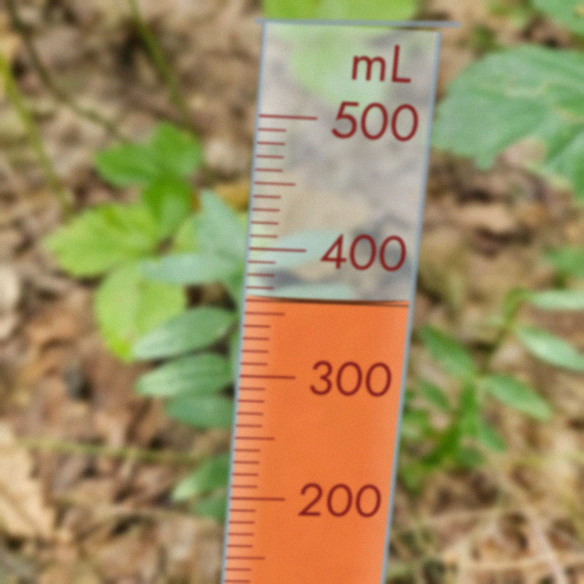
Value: 360 mL
